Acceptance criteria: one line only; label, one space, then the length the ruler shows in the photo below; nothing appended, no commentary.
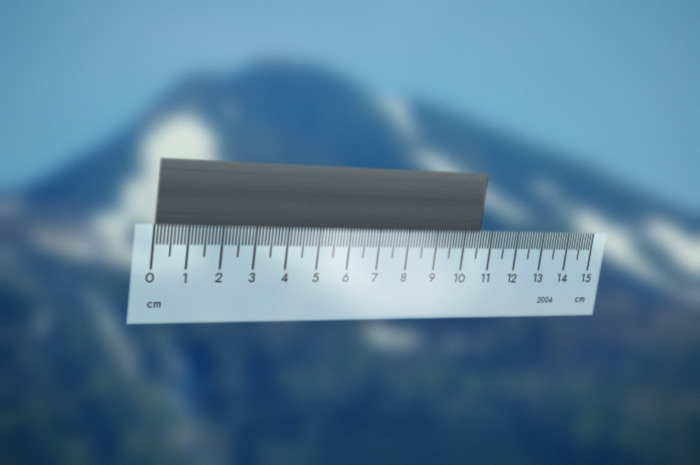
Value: 10.5 cm
